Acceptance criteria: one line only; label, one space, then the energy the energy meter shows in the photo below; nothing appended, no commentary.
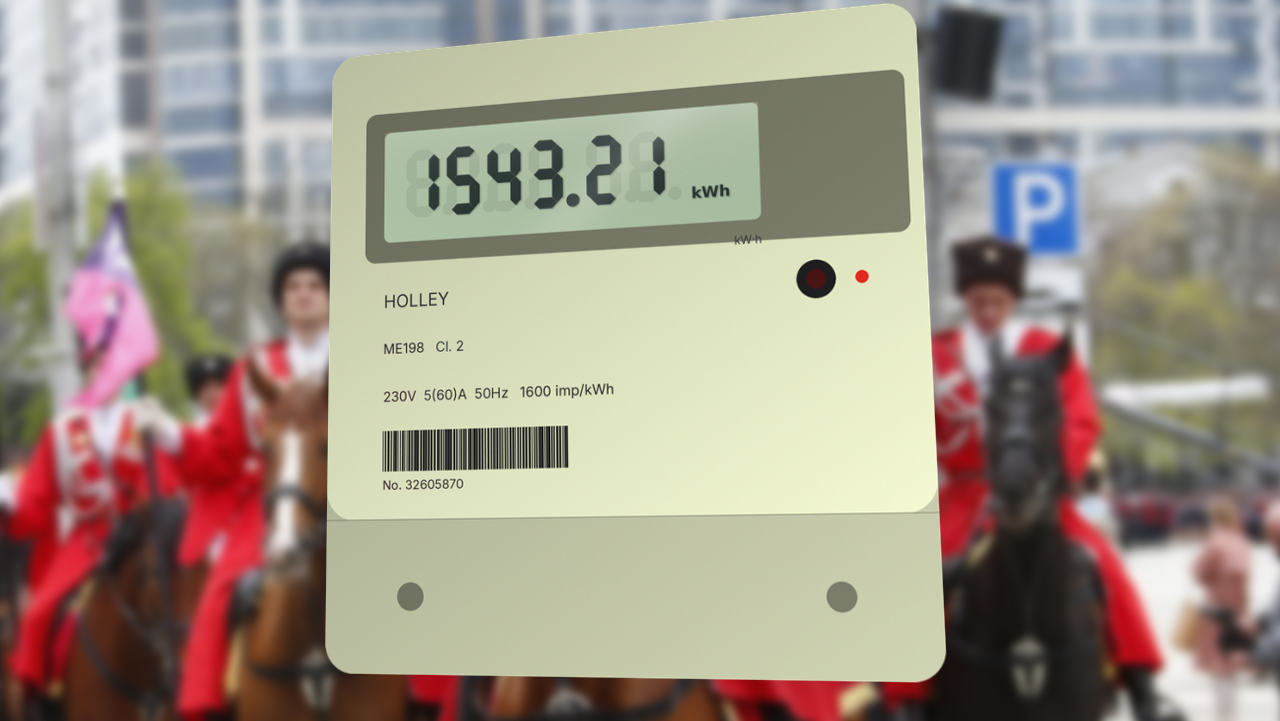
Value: 1543.21 kWh
